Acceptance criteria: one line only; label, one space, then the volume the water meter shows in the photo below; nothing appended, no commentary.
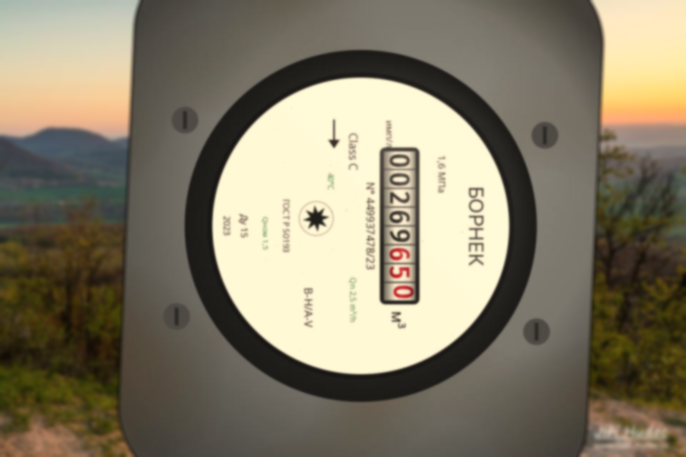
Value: 269.650 m³
